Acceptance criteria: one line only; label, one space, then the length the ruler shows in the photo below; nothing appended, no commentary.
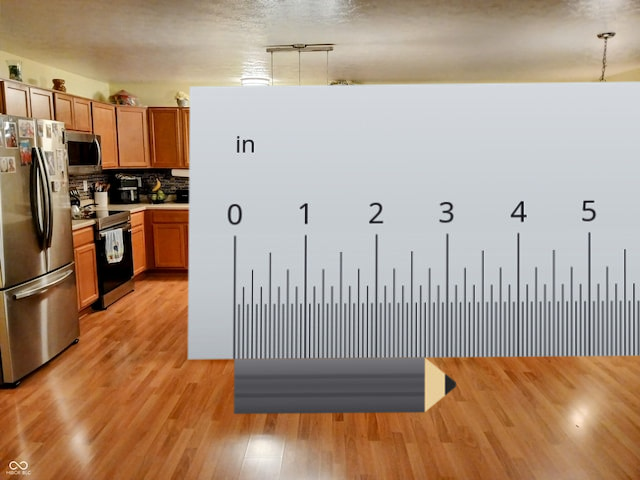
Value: 3.125 in
